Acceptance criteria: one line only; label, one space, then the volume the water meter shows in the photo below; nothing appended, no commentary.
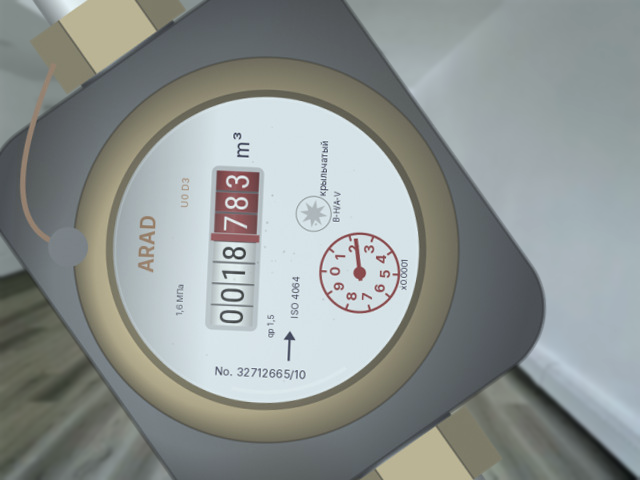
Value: 18.7832 m³
